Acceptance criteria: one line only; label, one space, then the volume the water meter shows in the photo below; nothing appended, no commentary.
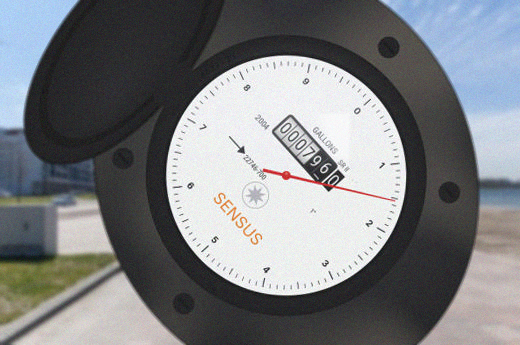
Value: 7961.5 gal
